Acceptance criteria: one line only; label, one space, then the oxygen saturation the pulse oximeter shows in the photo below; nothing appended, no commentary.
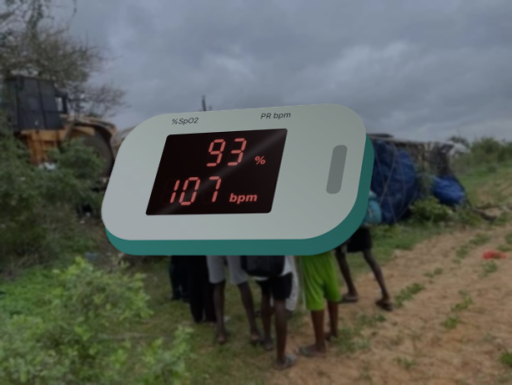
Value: 93 %
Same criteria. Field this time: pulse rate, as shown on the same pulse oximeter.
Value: 107 bpm
